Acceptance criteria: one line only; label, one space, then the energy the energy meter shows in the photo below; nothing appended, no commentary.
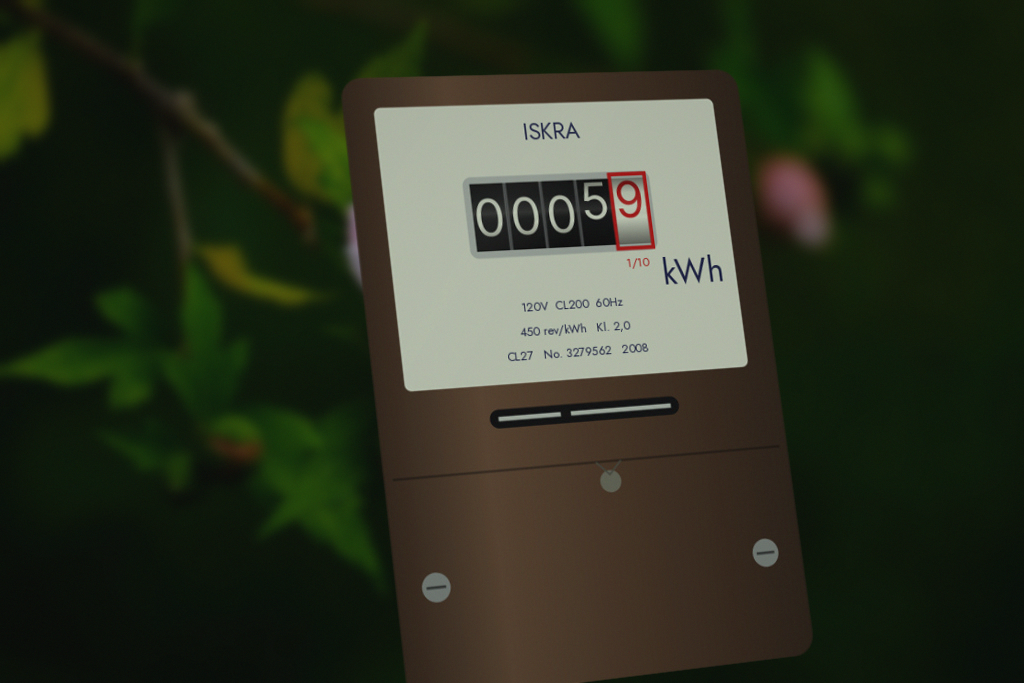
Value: 5.9 kWh
